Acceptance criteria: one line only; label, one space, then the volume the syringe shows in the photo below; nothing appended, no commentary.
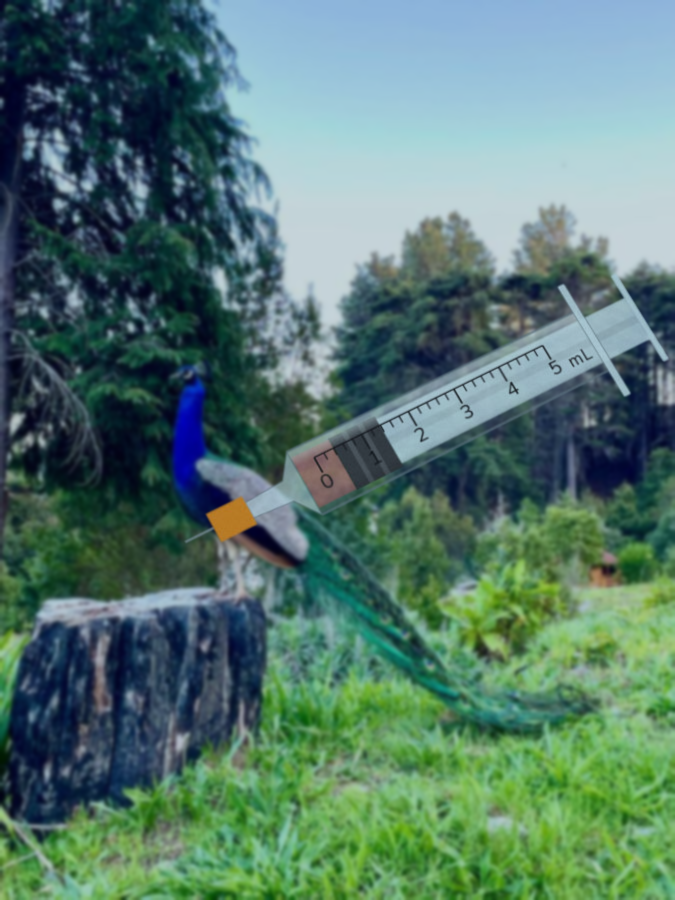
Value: 0.4 mL
